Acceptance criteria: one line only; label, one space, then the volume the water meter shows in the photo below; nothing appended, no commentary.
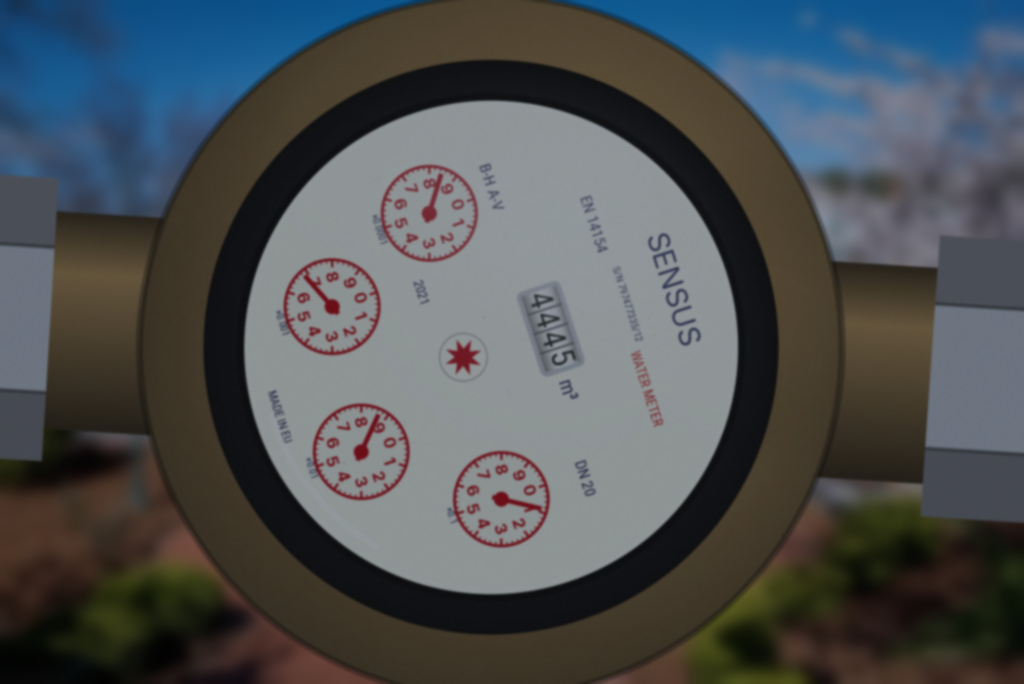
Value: 4445.0868 m³
